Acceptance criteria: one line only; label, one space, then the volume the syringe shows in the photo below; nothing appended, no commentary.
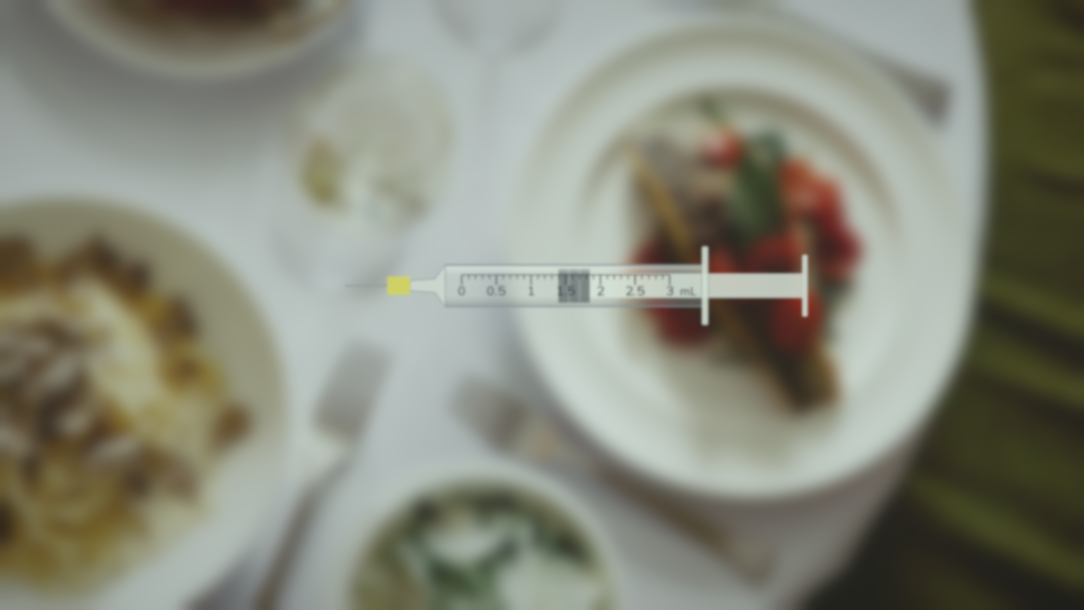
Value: 1.4 mL
